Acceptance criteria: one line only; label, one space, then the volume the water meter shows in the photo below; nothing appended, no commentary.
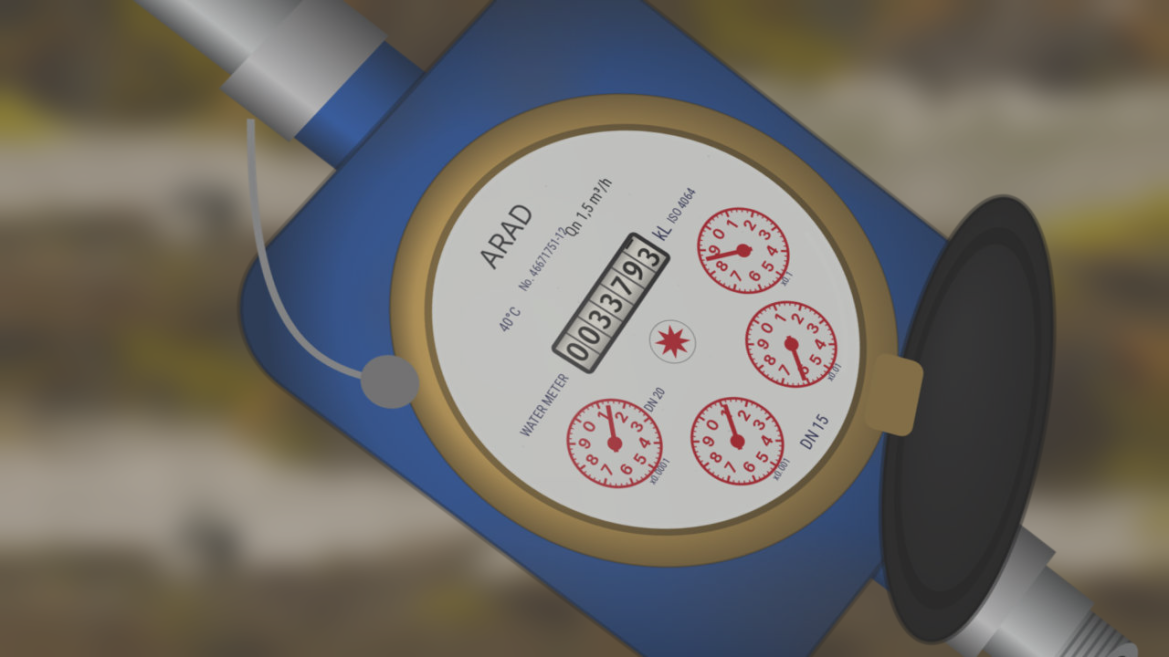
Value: 33792.8611 kL
